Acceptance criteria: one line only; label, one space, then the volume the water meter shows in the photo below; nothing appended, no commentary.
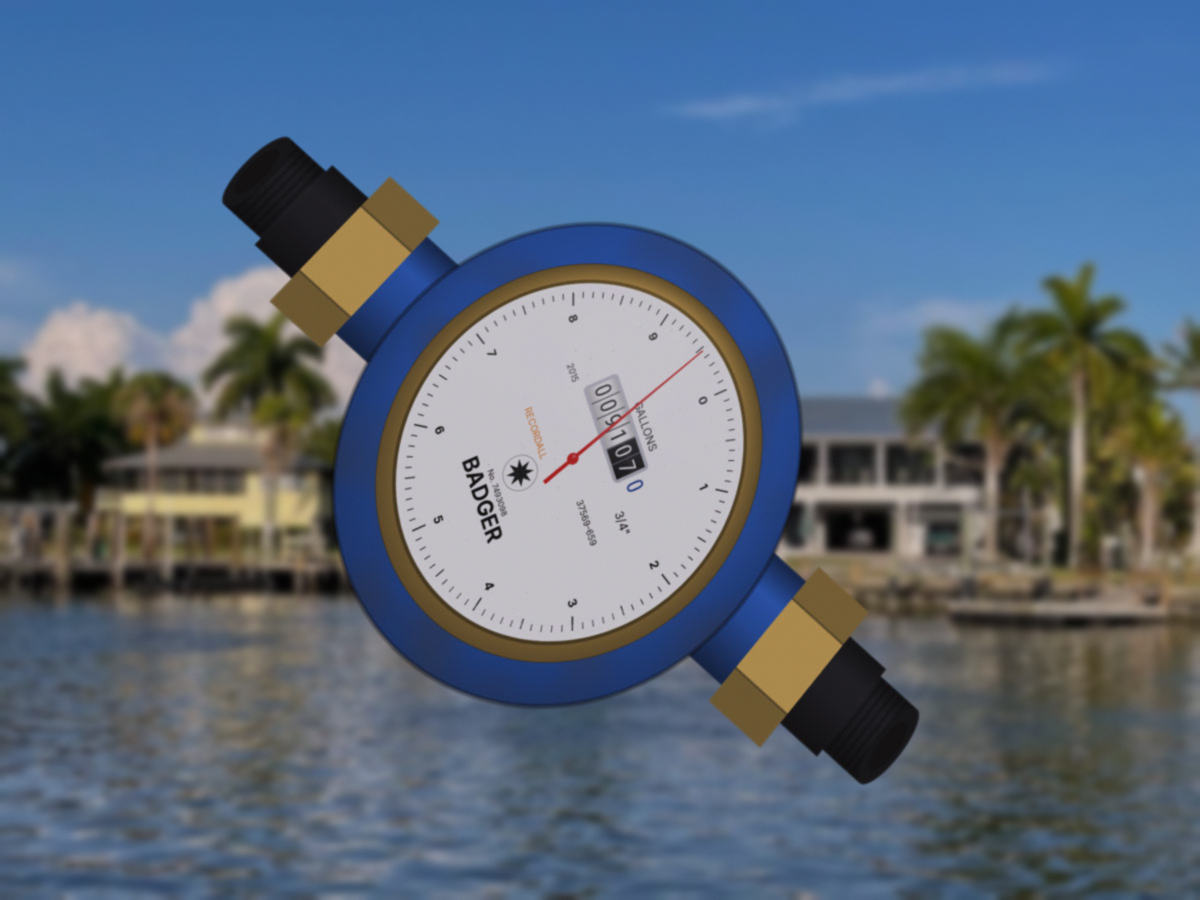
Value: 91069.5 gal
